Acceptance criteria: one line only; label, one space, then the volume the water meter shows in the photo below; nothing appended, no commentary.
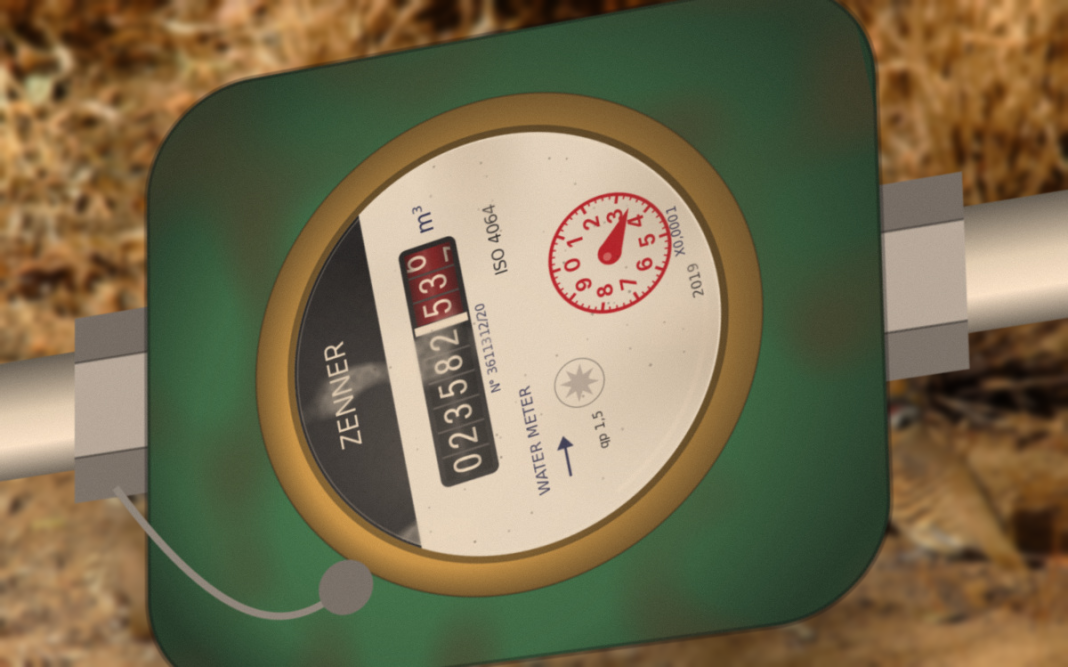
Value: 23582.5363 m³
